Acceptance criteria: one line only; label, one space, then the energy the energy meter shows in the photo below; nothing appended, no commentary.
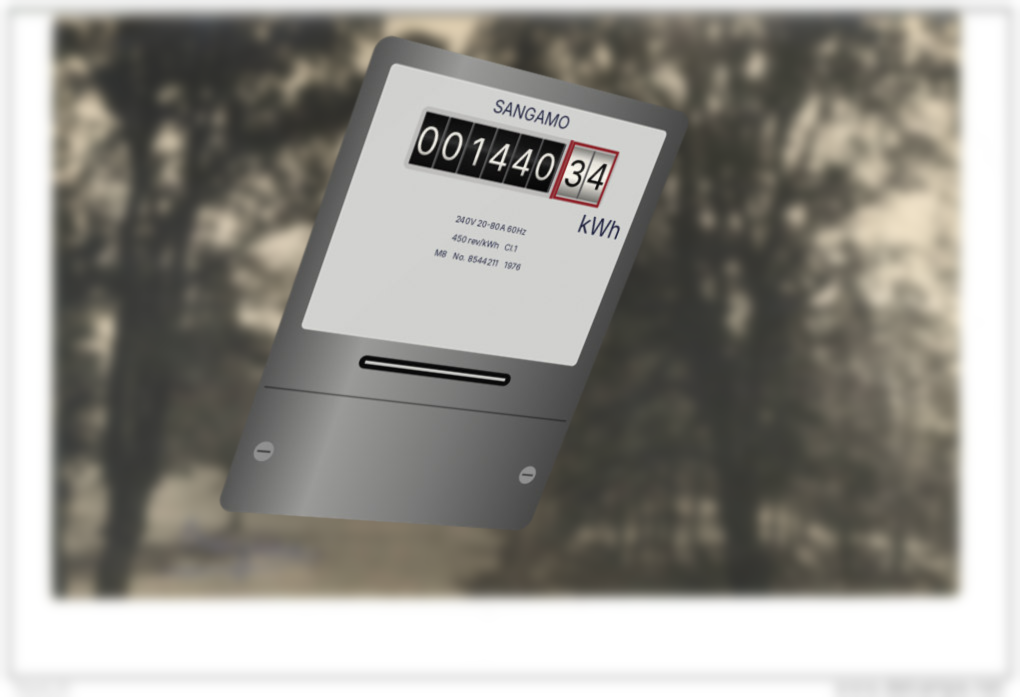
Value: 1440.34 kWh
